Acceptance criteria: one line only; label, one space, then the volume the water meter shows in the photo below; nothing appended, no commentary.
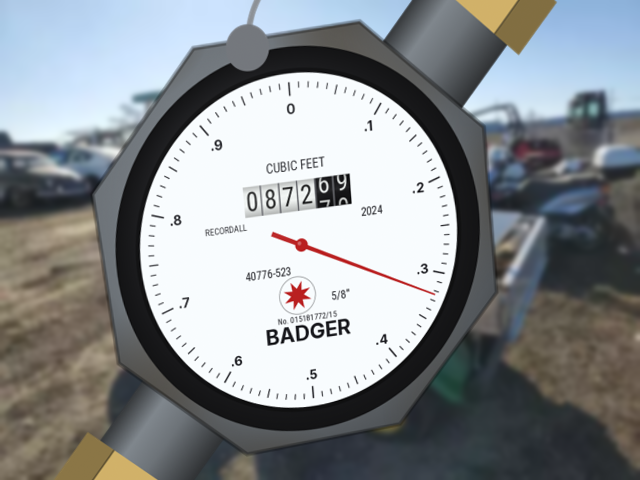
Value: 87269.32 ft³
